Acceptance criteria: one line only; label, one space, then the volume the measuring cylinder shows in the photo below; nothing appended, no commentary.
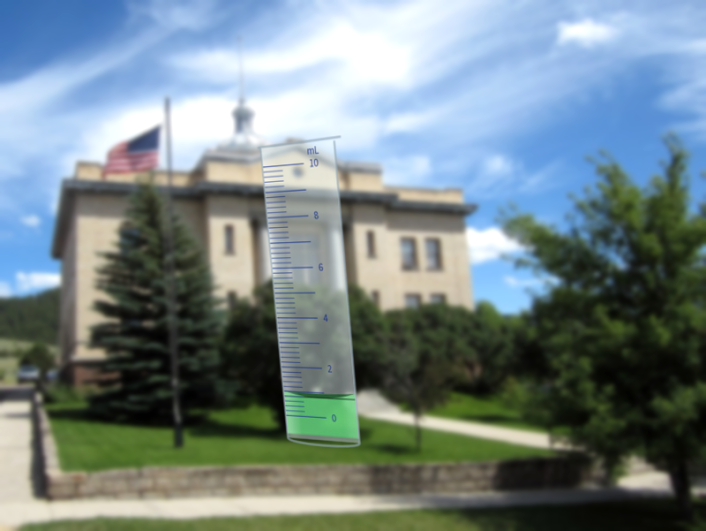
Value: 0.8 mL
